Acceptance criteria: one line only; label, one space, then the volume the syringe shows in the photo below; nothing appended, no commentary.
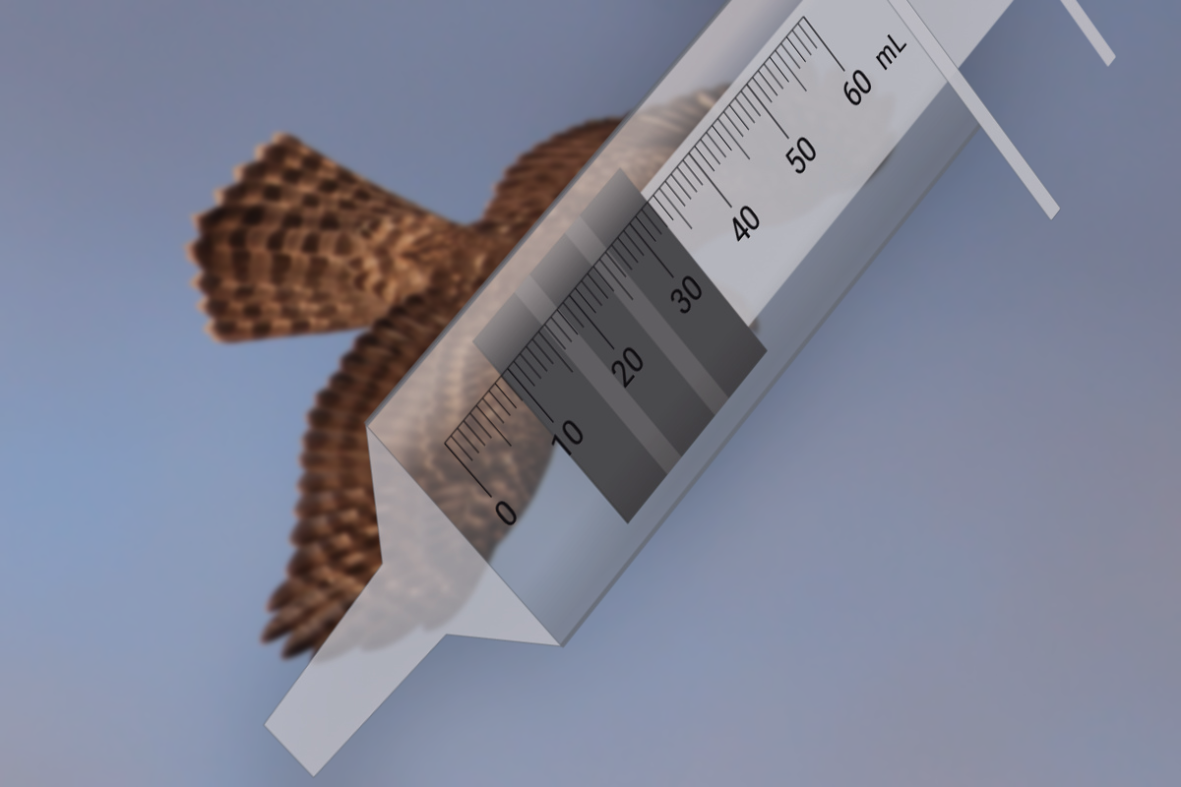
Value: 9 mL
